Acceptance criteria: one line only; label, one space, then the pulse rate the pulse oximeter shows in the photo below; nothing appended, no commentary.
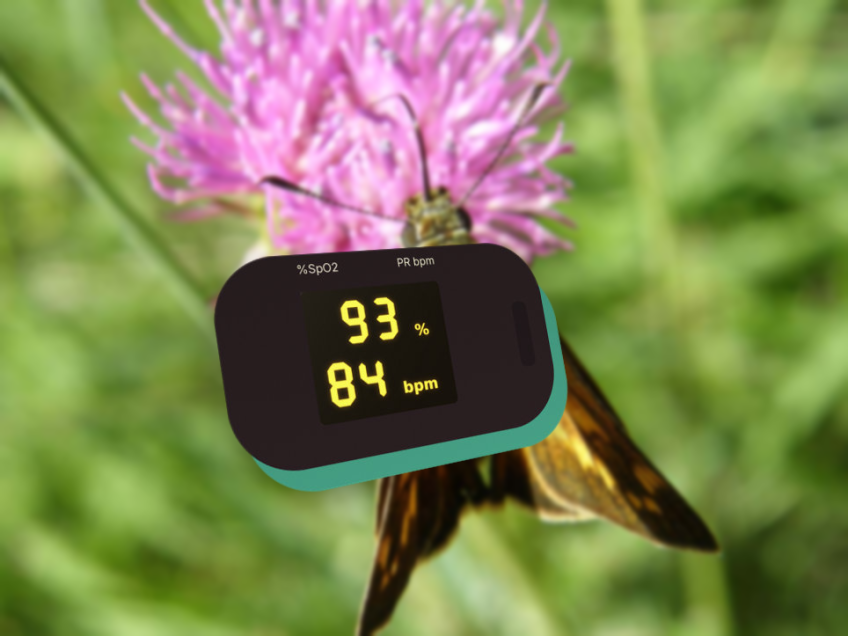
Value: 84 bpm
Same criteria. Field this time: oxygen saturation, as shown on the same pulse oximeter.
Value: 93 %
